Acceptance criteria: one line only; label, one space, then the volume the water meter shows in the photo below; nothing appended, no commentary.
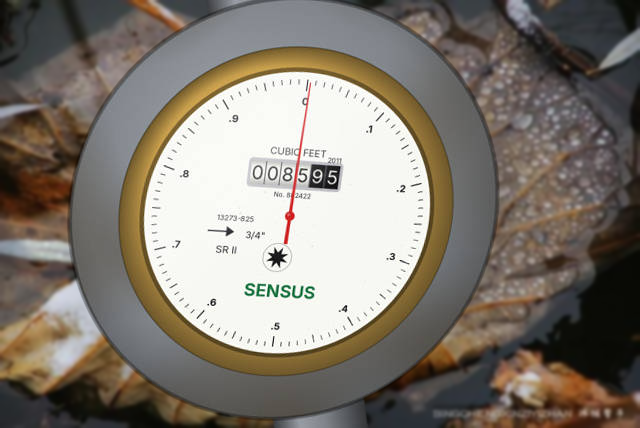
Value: 8595.00 ft³
